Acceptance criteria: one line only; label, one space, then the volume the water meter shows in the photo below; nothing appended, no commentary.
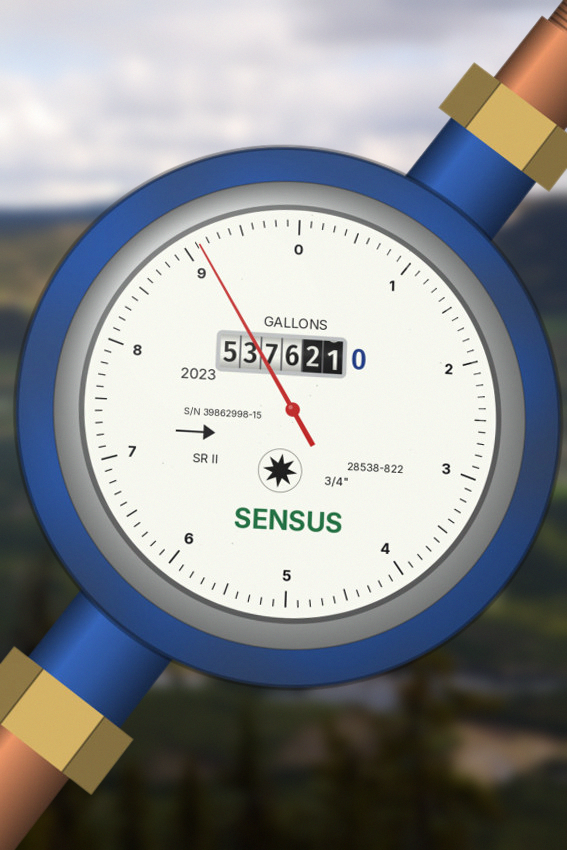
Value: 5376209.1 gal
